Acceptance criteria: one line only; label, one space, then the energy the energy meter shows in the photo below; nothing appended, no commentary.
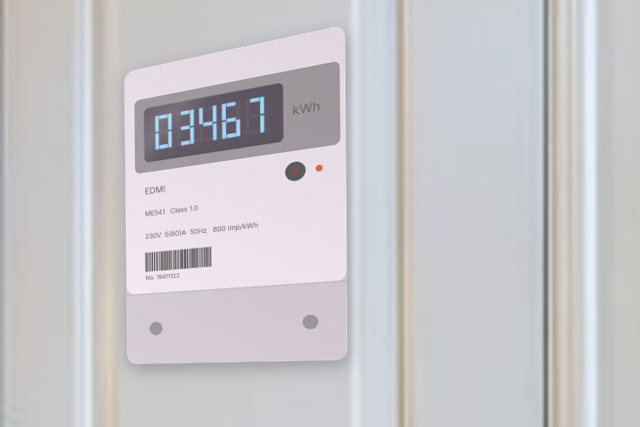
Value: 3467 kWh
